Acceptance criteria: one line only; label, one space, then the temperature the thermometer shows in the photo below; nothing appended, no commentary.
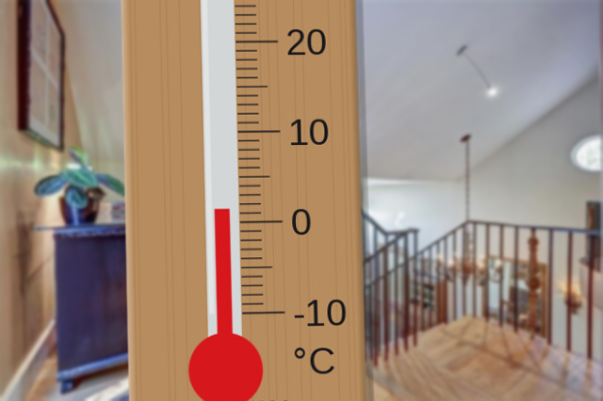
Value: 1.5 °C
